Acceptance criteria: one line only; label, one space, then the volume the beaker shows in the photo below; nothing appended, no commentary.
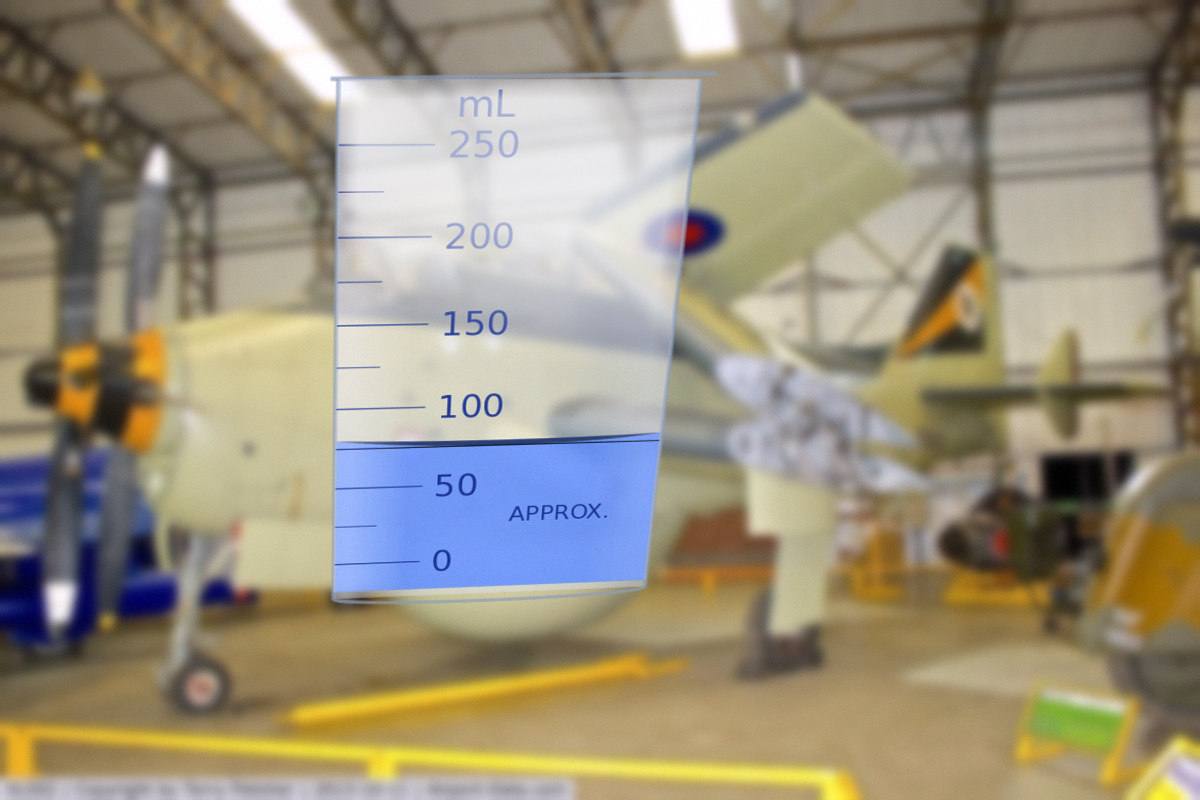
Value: 75 mL
